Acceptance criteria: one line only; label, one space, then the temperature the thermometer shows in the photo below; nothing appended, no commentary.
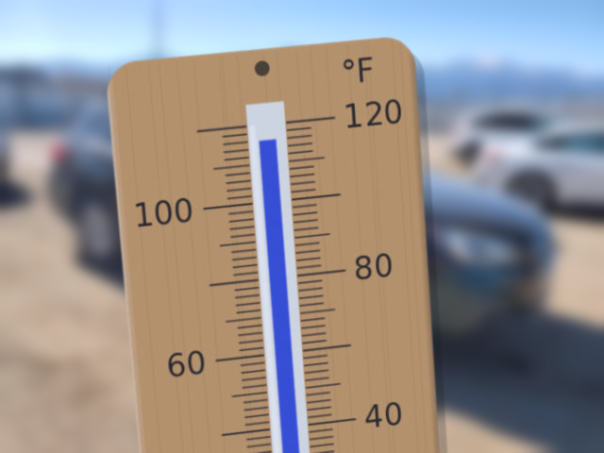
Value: 116 °F
